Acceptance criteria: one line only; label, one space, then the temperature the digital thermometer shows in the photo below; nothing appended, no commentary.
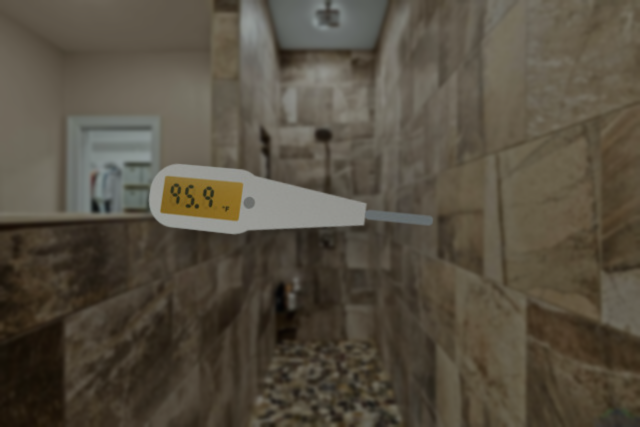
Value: 95.9 °F
